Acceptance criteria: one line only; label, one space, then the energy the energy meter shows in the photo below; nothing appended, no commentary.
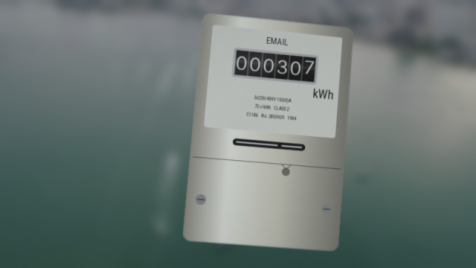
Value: 307 kWh
